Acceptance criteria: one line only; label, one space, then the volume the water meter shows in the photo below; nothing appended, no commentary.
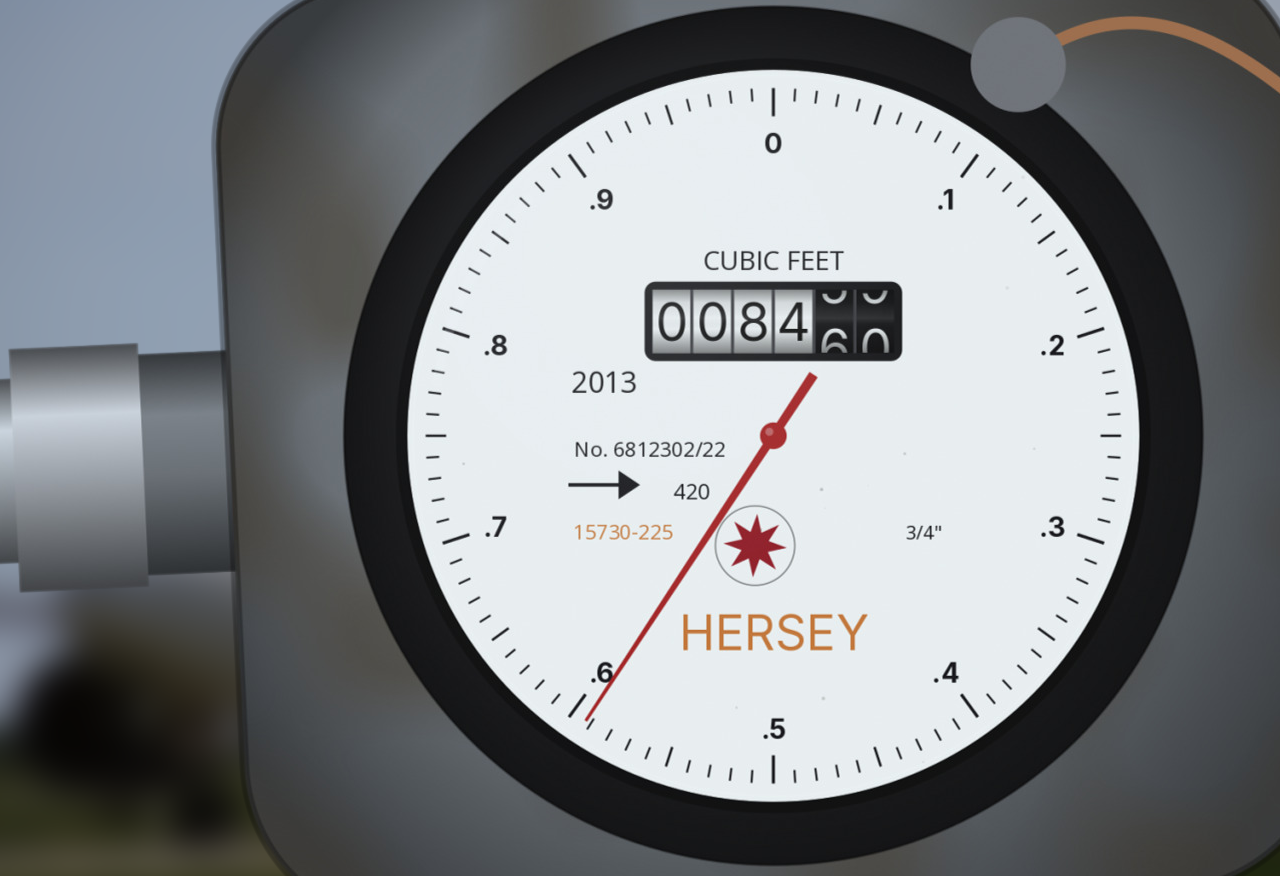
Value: 8459.59 ft³
